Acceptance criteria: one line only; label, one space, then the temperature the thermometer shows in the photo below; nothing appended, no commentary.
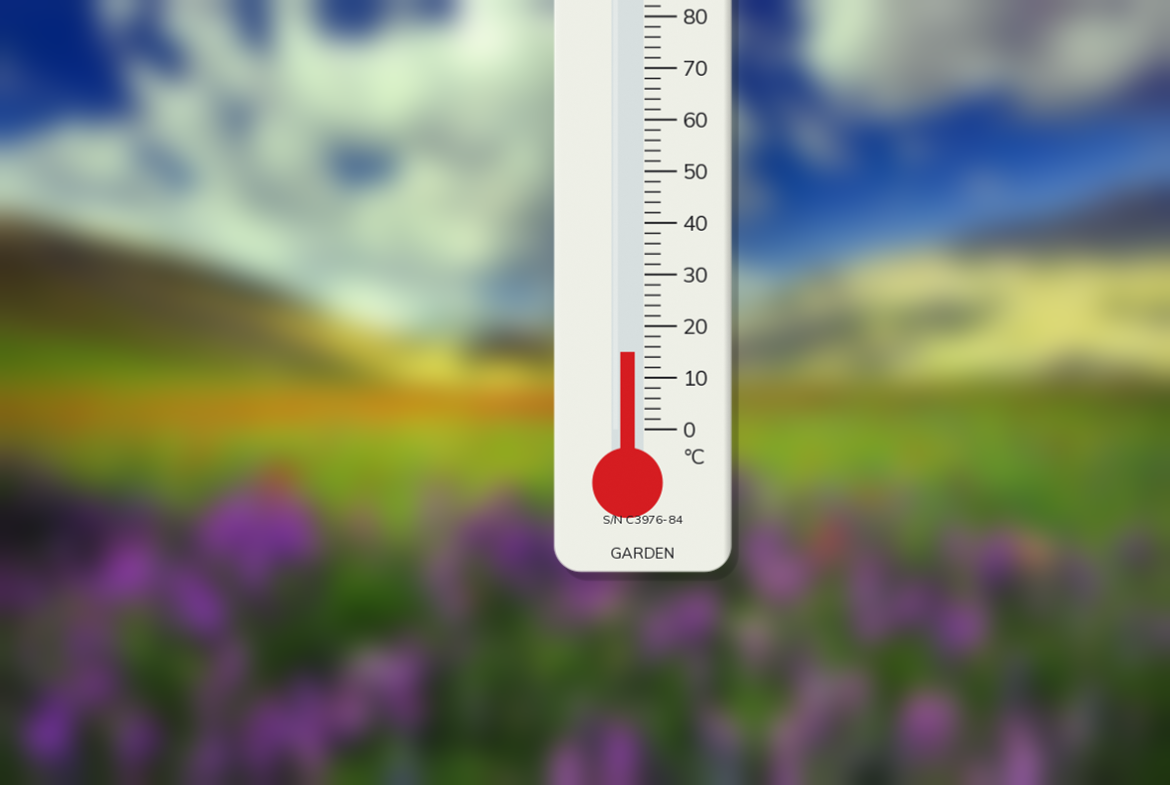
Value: 15 °C
